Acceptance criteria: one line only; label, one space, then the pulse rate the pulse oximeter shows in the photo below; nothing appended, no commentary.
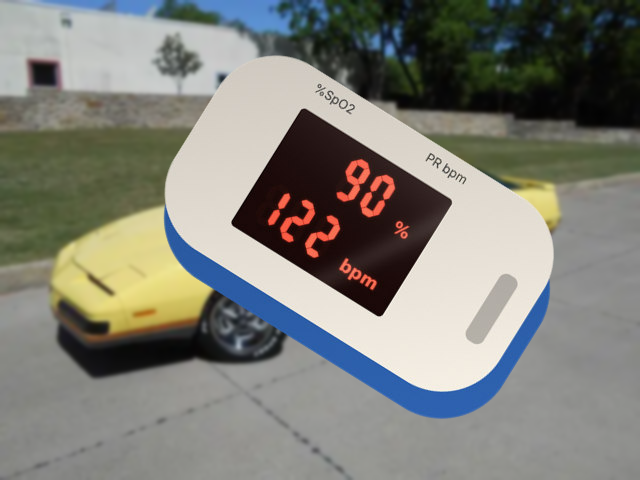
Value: 122 bpm
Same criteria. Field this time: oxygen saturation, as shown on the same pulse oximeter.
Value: 90 %
